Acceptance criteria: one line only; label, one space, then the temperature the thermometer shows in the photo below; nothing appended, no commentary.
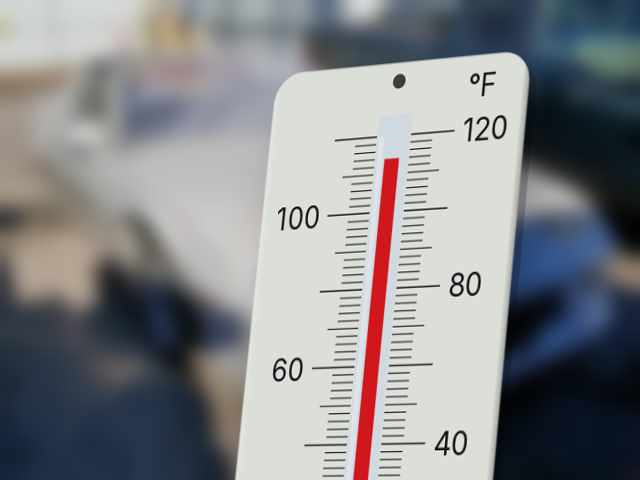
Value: 114 °F
